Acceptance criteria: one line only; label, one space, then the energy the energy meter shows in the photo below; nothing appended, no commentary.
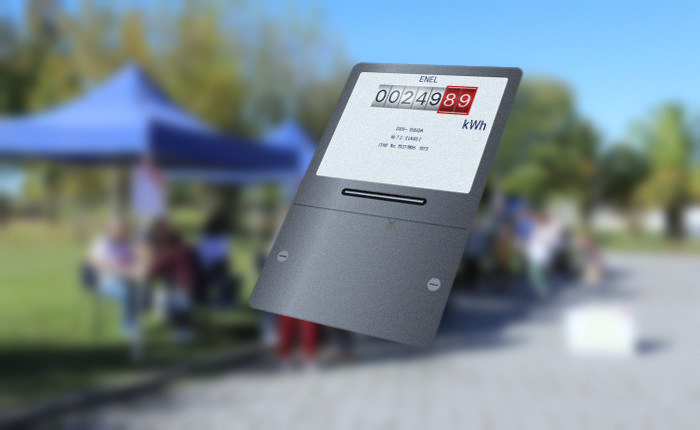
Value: 249.89 kWh
